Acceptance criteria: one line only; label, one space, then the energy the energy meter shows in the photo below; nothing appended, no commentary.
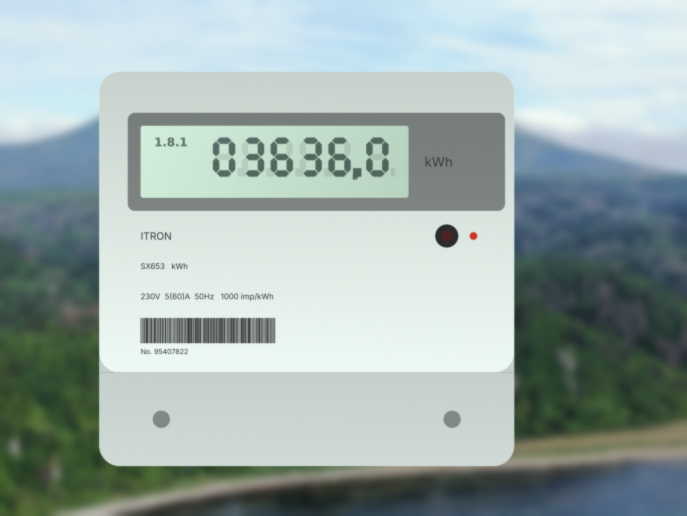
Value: 3636.0 kWh
